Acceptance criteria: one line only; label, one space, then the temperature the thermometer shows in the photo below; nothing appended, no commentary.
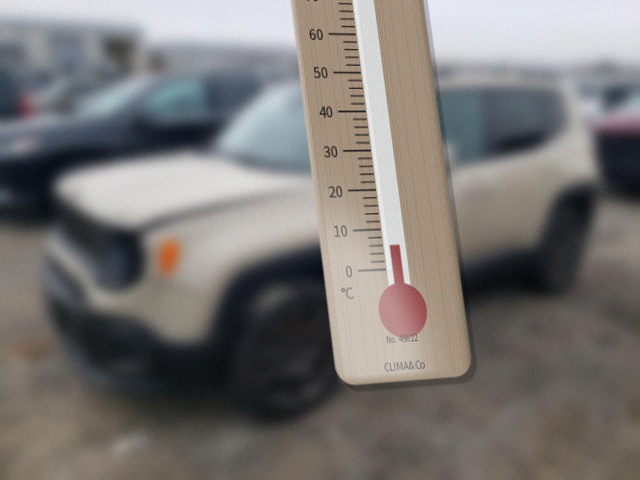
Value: 6 °C
